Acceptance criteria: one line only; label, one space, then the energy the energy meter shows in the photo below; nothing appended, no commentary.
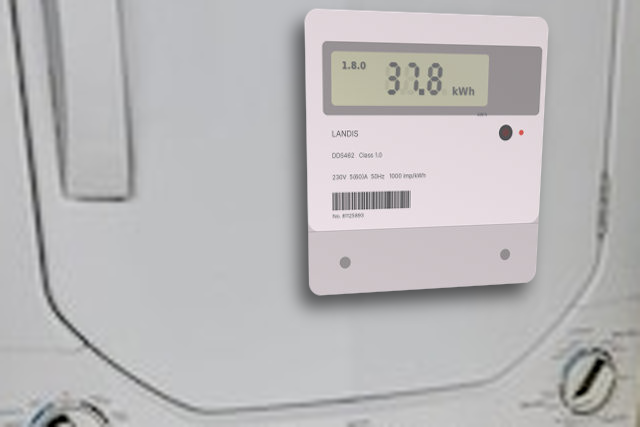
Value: 37.8 kWh
